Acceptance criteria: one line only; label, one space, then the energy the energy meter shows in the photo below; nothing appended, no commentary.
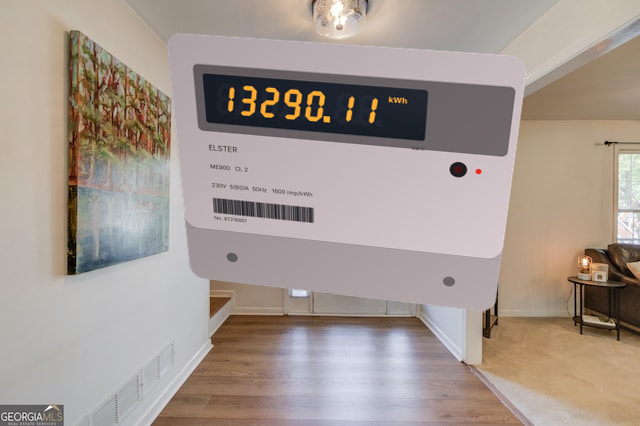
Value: 13290.11 kWh
